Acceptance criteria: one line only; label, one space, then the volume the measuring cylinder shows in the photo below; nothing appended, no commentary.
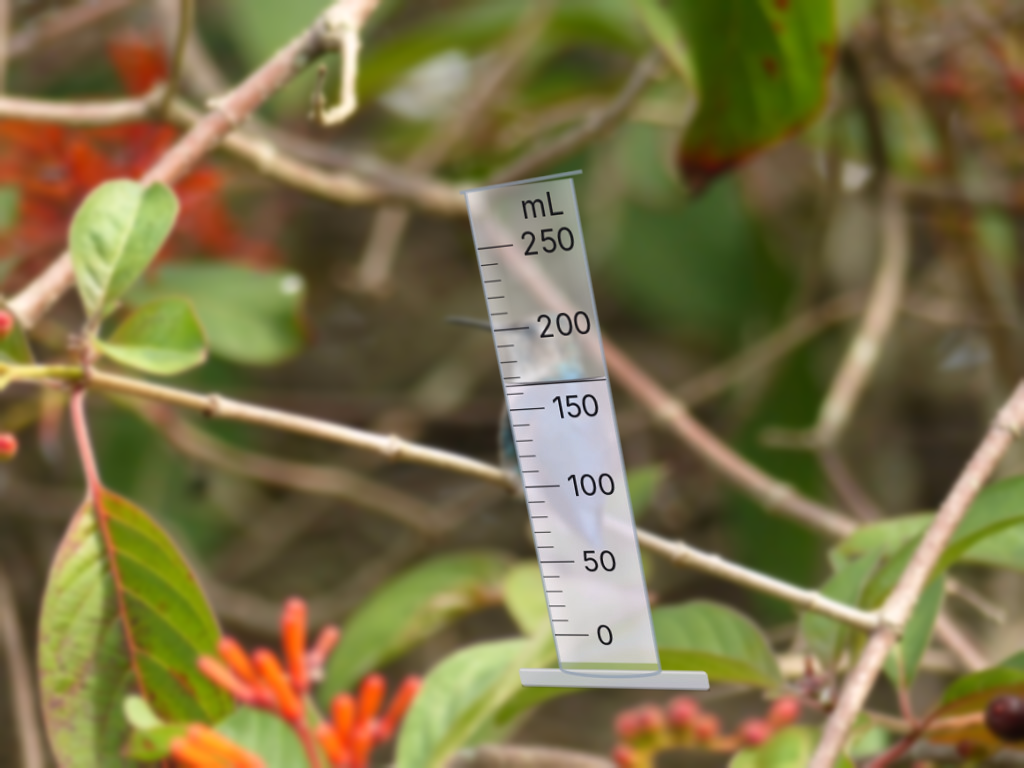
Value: 165 mL
